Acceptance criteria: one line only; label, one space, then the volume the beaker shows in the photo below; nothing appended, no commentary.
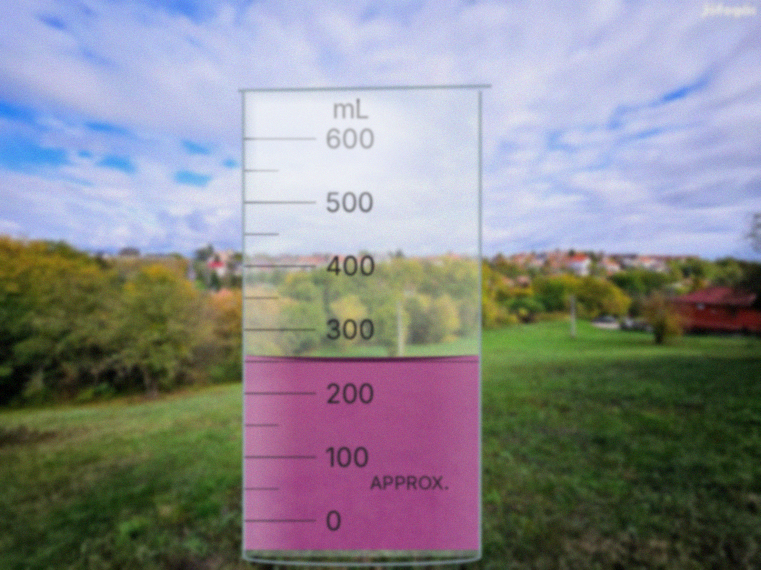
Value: 250 mL
